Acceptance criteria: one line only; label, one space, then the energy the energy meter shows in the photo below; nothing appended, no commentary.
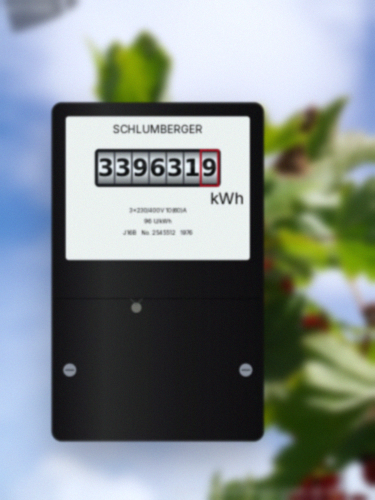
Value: 339631.9 kWh
